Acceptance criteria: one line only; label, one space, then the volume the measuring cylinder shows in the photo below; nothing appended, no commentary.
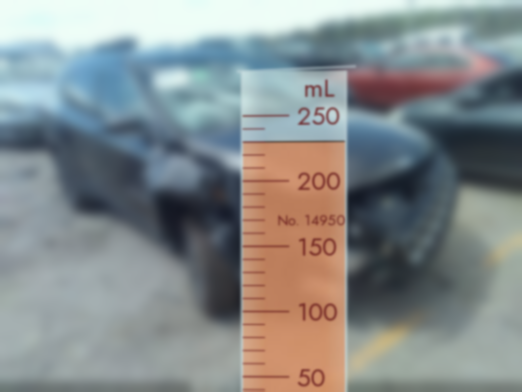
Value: 230 mL
